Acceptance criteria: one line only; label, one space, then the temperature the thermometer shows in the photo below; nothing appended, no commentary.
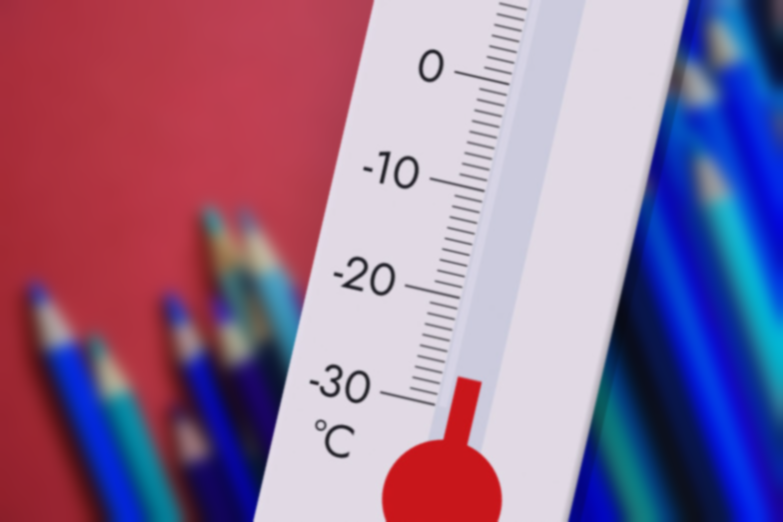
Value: -27 °C
